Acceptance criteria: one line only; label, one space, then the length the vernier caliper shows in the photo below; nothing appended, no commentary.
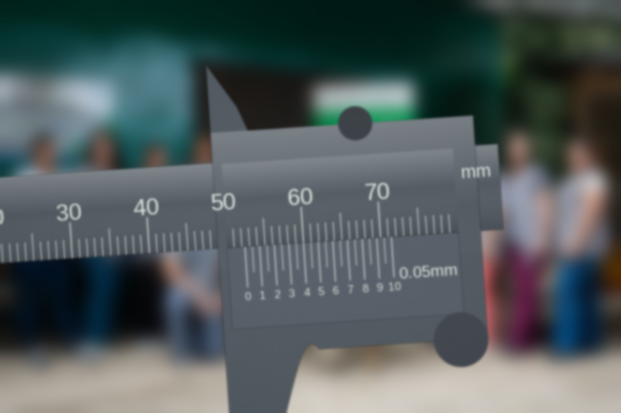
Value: 52.4 mm
